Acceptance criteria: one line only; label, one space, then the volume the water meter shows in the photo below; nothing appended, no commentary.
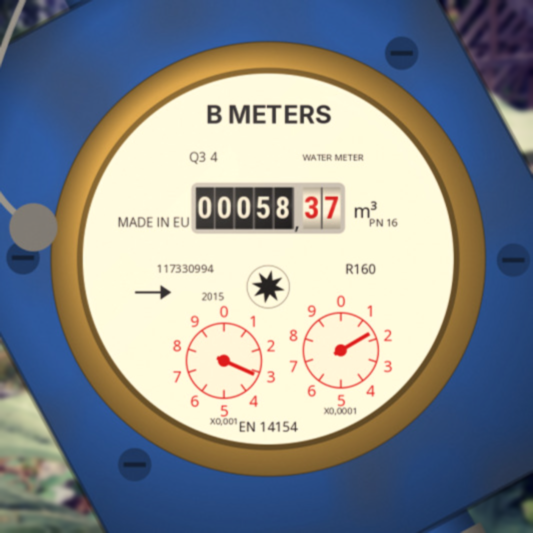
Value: 58.3731 m³
